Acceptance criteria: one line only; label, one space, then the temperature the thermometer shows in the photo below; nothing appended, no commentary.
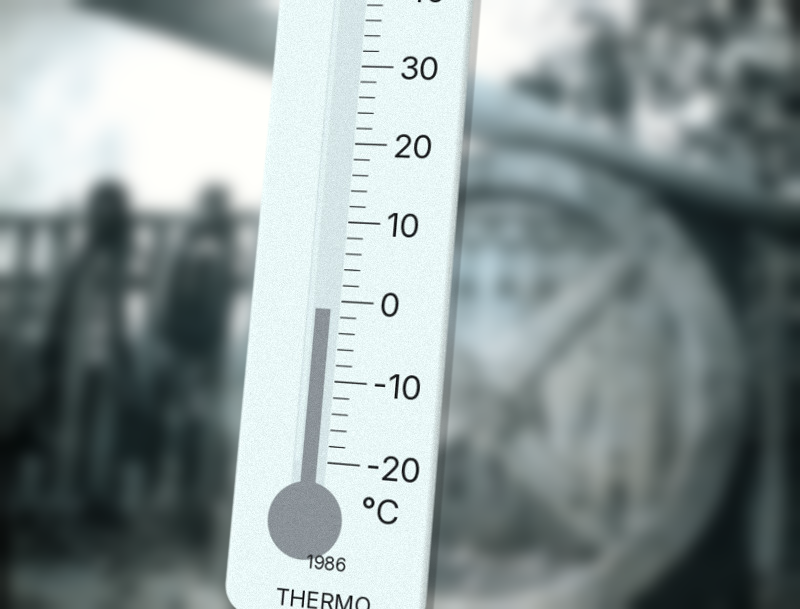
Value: -1 °C
